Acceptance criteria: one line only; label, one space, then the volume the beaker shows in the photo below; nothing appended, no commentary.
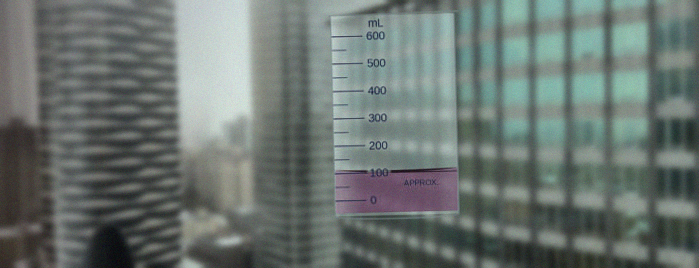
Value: 100 mL
